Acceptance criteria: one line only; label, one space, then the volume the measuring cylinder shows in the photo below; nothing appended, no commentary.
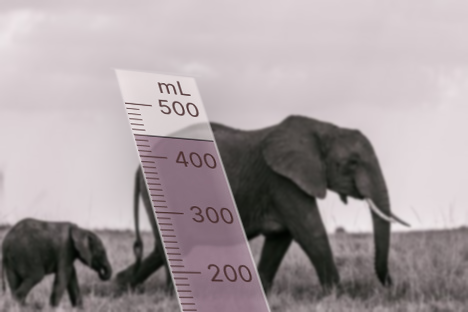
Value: 440 mL
